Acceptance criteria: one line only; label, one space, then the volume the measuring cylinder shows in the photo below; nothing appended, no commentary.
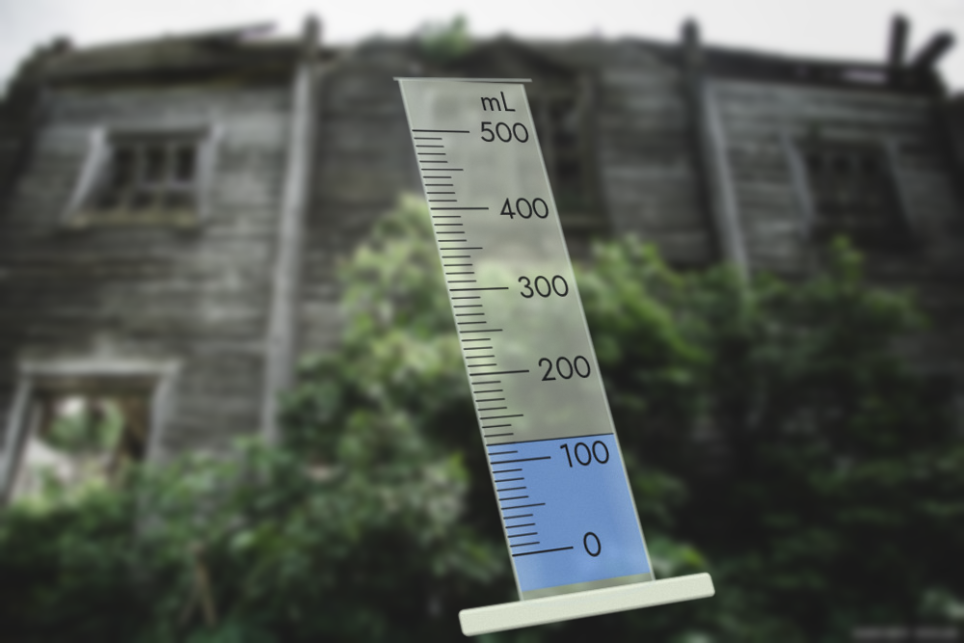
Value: 120 mL
